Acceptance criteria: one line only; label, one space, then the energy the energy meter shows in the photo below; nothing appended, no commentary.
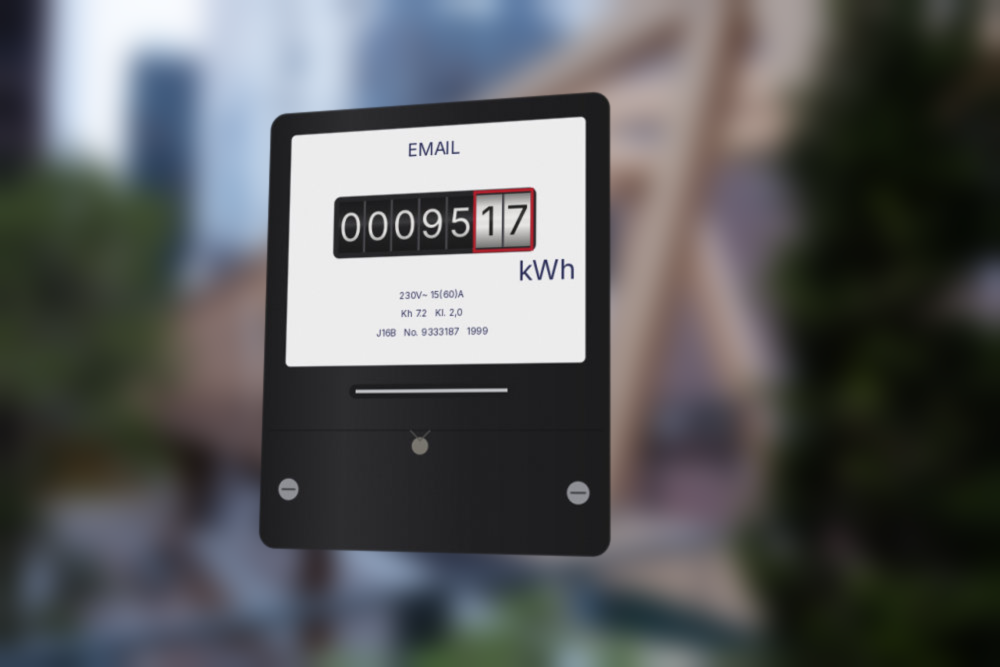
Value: 95.17 kWh
